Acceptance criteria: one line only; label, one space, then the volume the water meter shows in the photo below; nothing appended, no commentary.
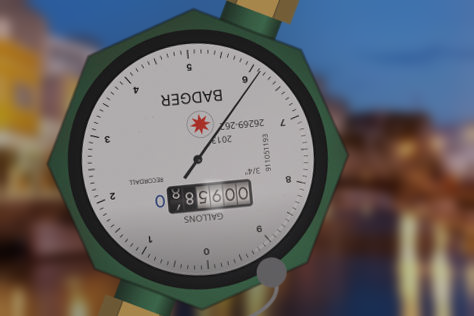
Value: 95876.1 gal
